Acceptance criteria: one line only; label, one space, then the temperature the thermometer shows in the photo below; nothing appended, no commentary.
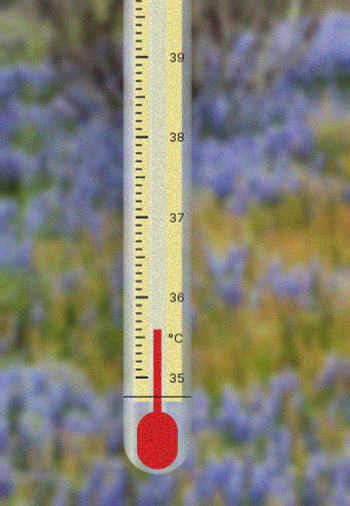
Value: 35.6 °C
